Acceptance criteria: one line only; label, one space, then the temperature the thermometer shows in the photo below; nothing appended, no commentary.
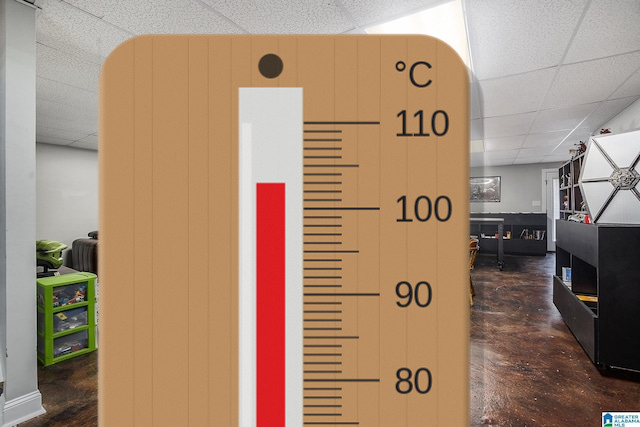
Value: 103 °C
